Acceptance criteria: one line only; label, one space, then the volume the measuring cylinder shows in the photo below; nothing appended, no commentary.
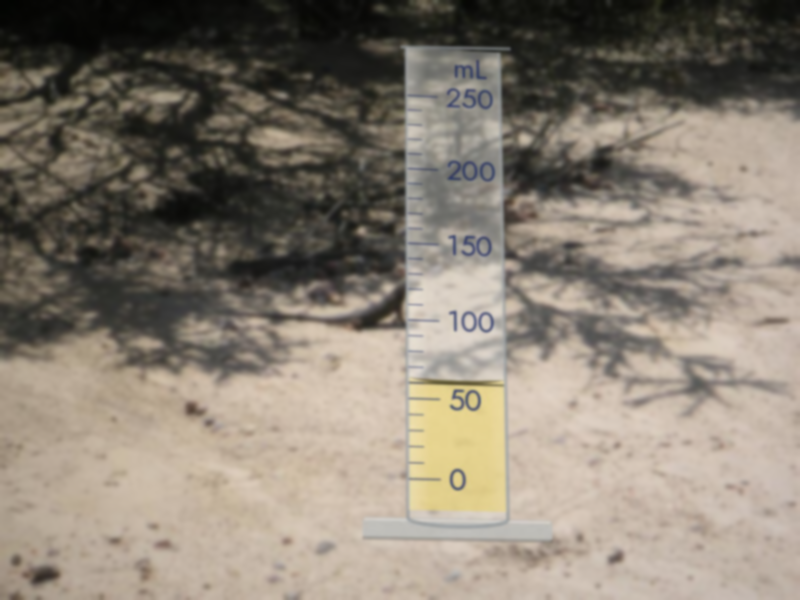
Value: 60 mL
